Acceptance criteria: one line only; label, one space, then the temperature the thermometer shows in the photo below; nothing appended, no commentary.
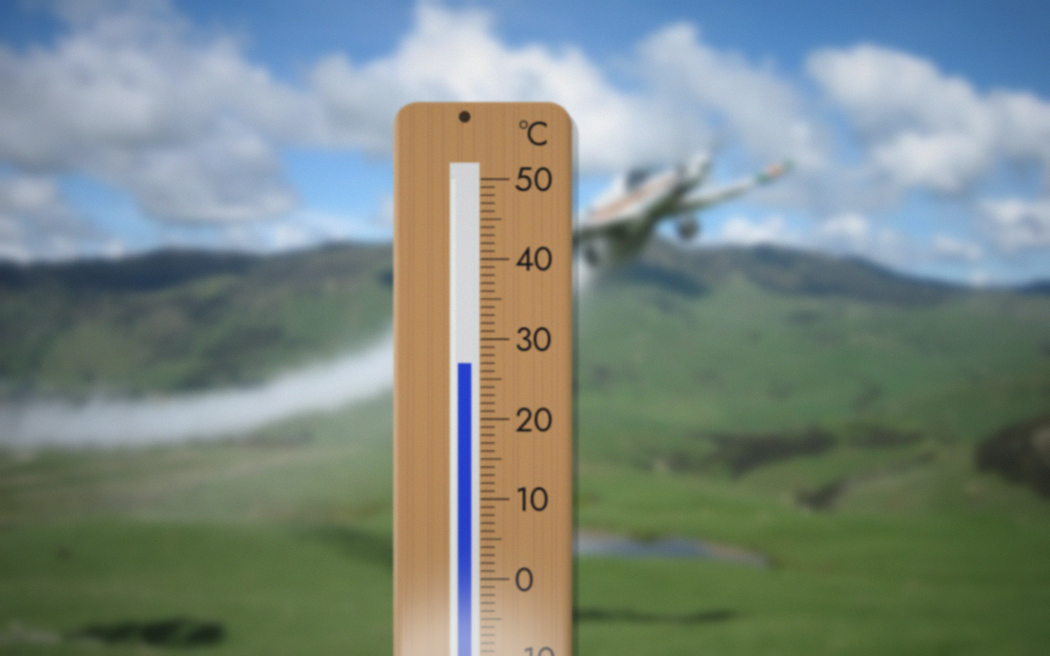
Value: 27 °C
